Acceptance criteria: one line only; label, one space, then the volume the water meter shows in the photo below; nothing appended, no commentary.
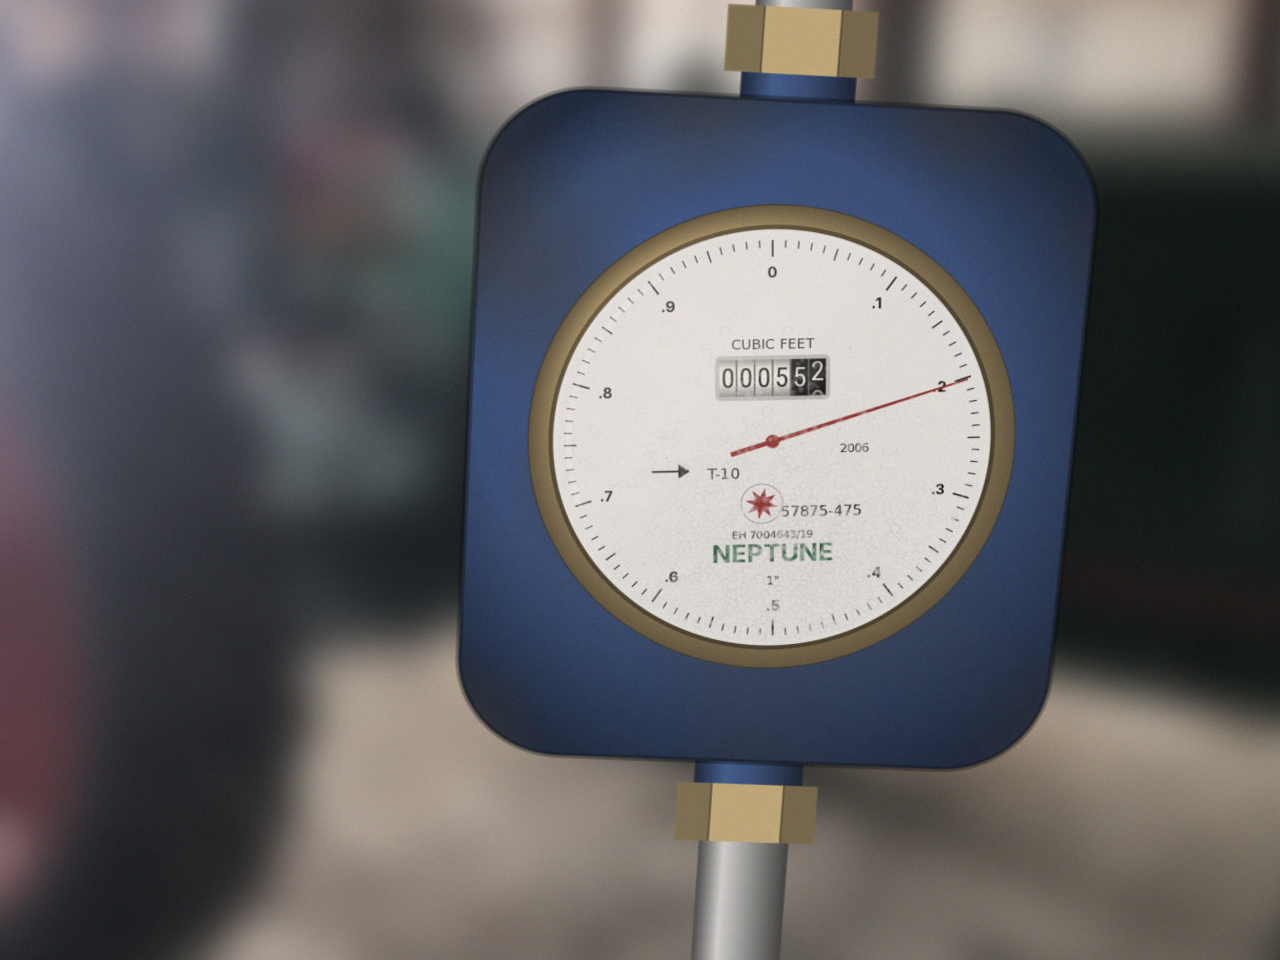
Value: 552.20 ft³
